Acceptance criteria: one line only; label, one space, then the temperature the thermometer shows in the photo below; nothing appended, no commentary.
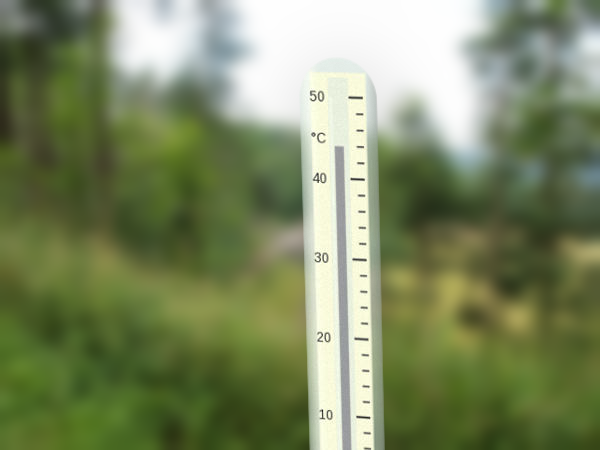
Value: 44 °C
